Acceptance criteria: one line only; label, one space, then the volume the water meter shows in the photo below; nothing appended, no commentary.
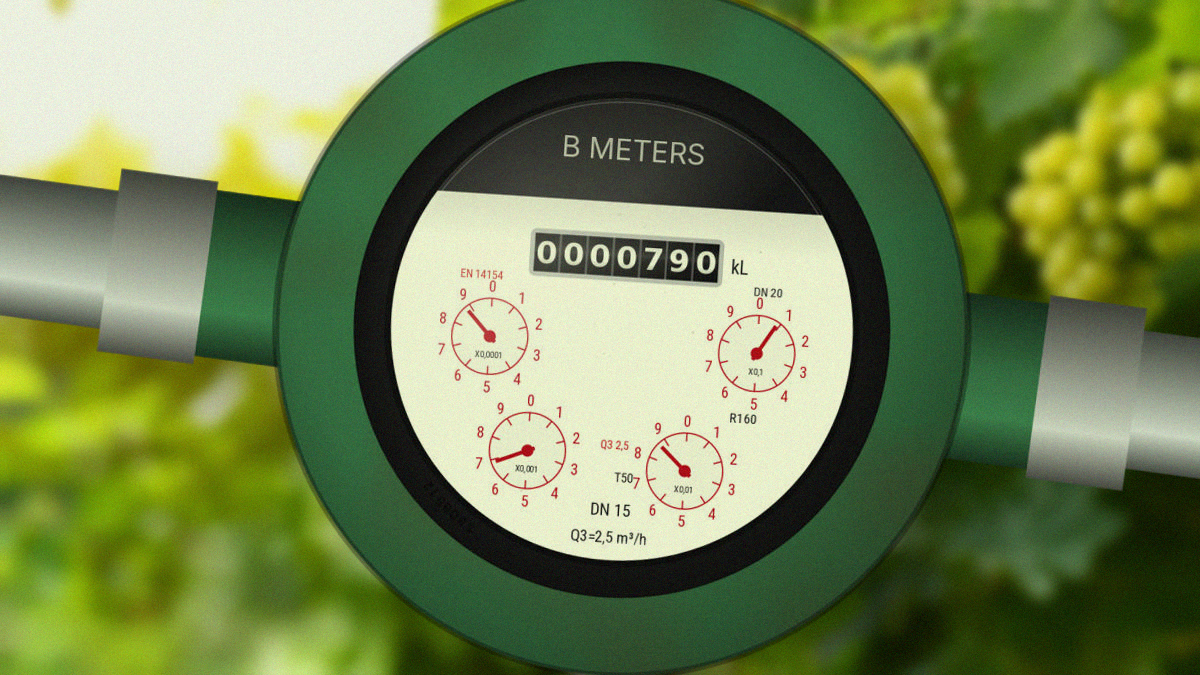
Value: 790.0868 kL
